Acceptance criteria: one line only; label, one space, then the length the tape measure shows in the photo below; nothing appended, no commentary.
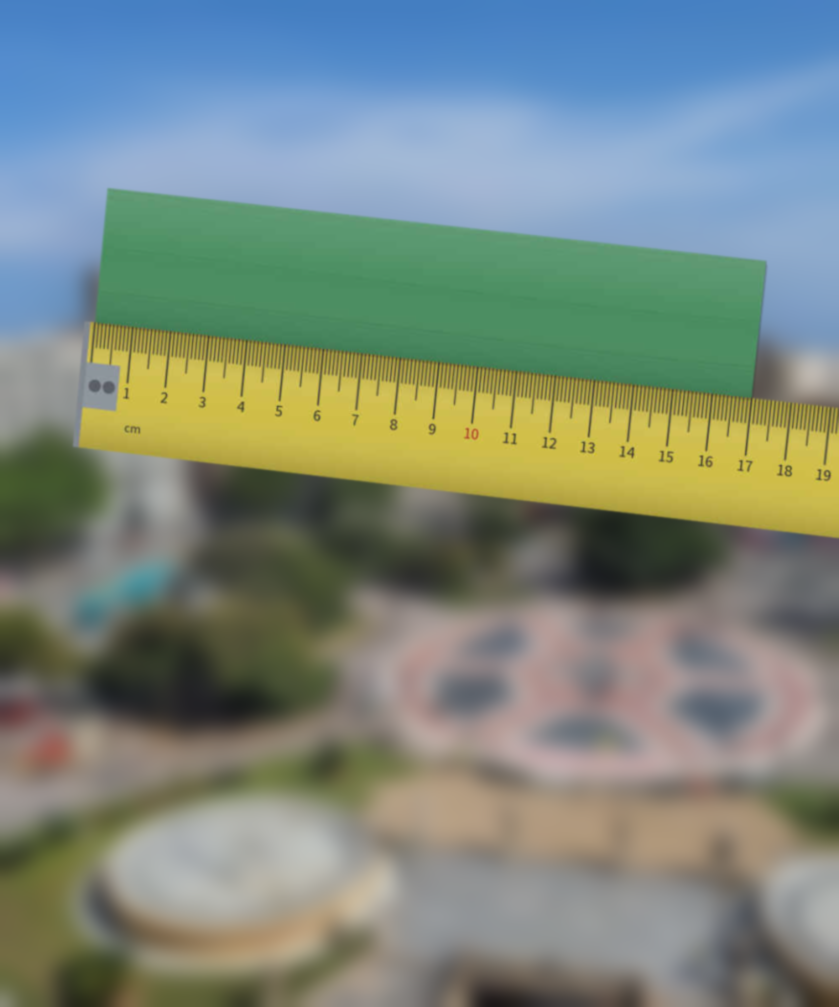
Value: 17 cm
